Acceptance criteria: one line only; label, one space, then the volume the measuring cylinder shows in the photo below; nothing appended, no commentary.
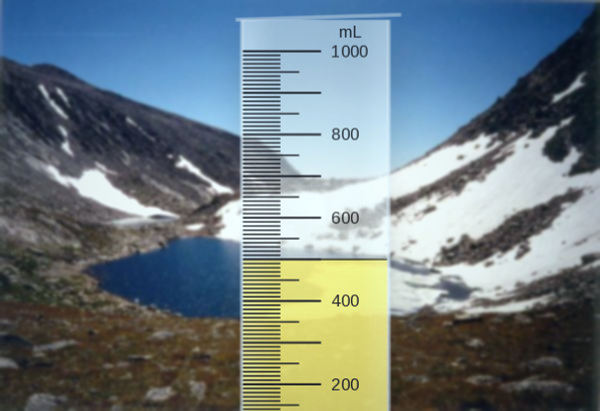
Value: 500 mL
